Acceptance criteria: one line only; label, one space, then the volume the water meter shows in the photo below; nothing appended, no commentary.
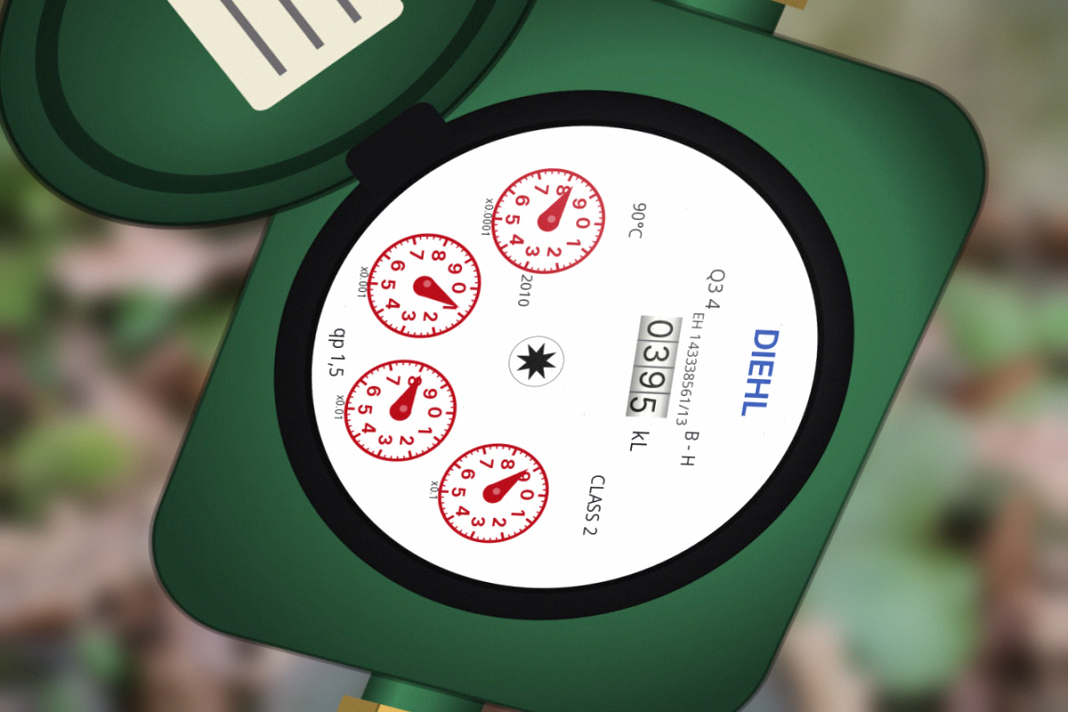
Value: 394.8808 kL
